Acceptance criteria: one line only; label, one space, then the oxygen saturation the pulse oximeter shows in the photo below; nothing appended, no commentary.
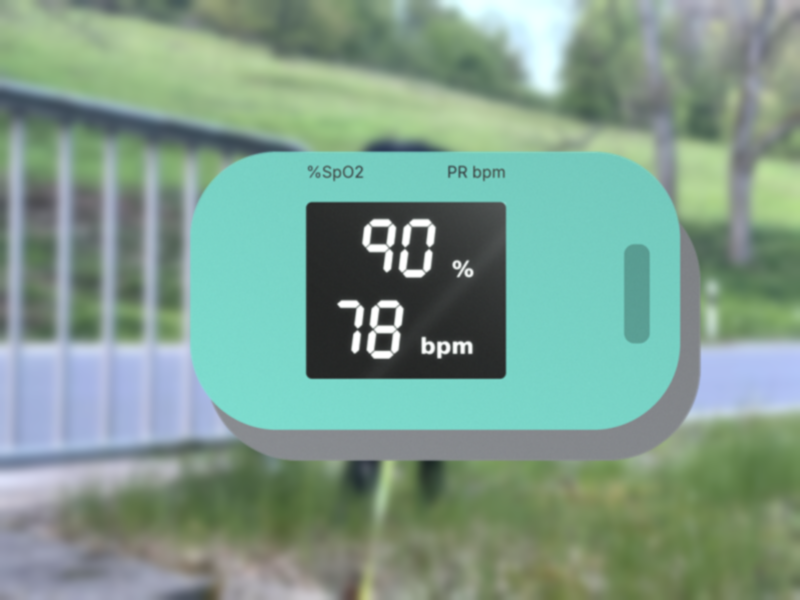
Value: 90 %
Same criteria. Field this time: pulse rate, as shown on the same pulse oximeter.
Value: 78 bpm
